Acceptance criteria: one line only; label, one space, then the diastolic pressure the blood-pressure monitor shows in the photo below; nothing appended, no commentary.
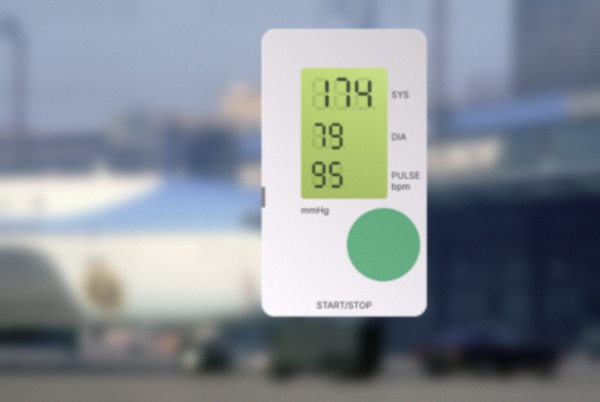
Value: 79 mmHg
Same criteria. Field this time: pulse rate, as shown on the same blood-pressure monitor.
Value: 95 bpm
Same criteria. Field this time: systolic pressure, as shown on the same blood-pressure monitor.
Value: 174 mmHg
